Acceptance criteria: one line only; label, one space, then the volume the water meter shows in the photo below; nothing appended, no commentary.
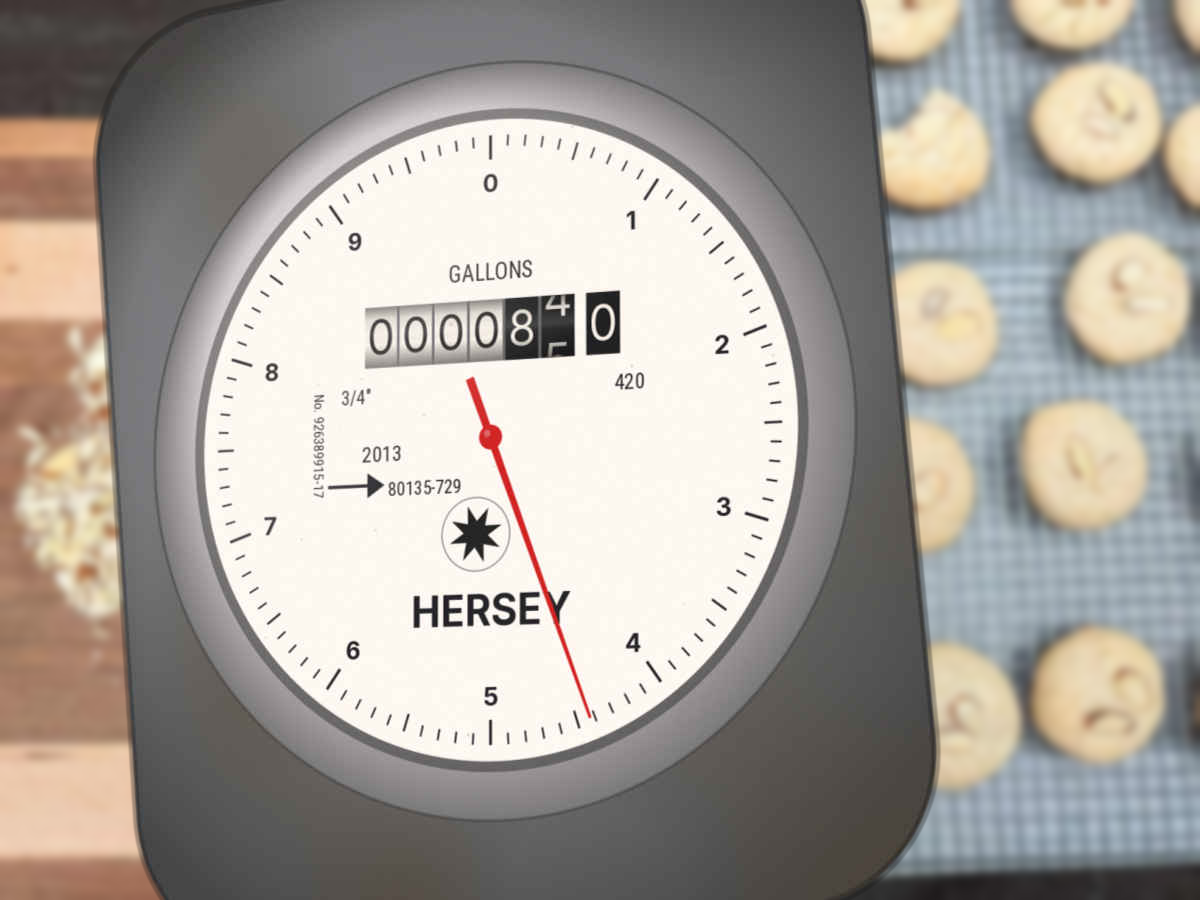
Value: 844.4 gal
